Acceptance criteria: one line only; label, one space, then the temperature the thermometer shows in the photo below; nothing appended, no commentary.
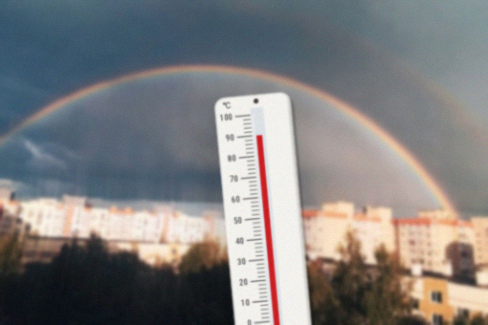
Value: 90 °C
